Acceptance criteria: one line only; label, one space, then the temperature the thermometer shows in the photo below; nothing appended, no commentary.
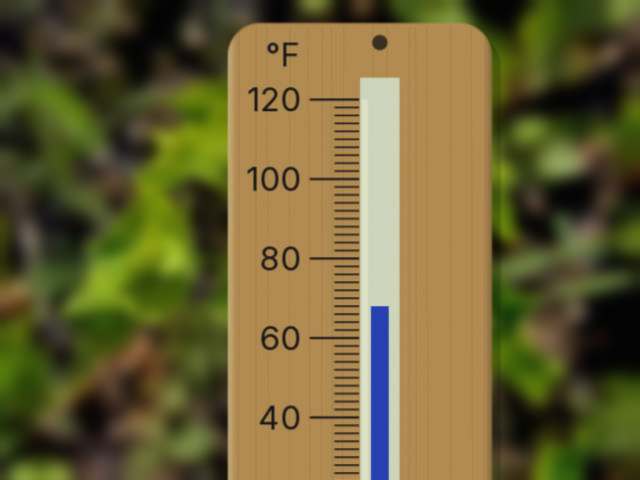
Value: 68 °F
